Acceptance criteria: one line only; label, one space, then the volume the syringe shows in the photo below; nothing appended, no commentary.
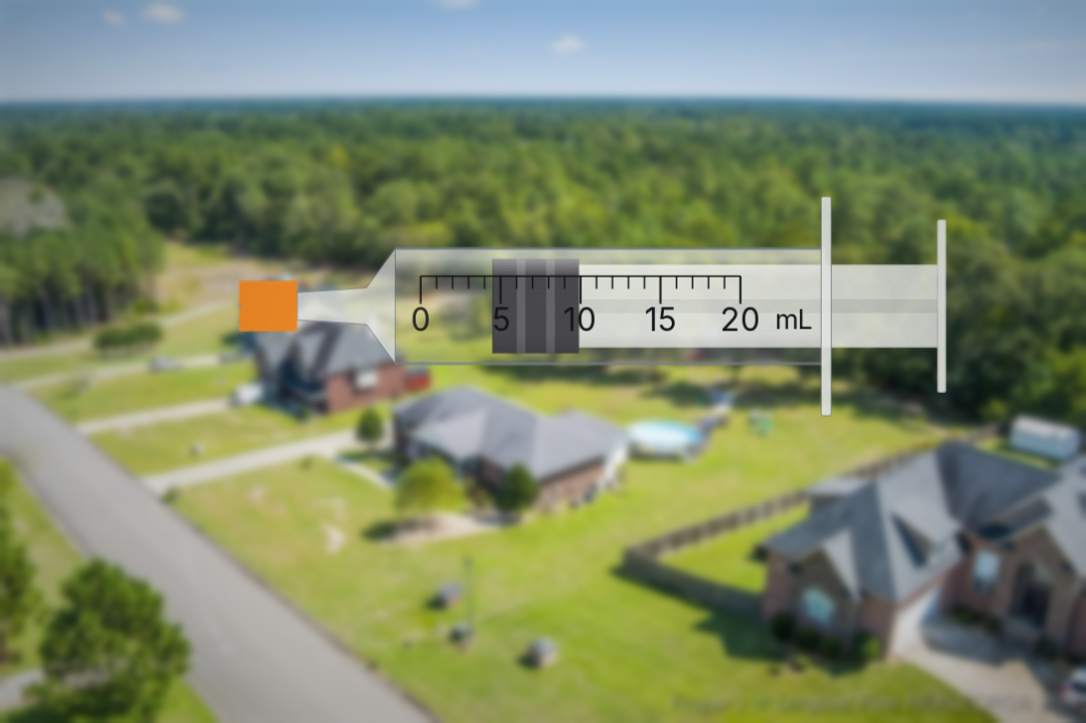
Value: 4.5 mL
